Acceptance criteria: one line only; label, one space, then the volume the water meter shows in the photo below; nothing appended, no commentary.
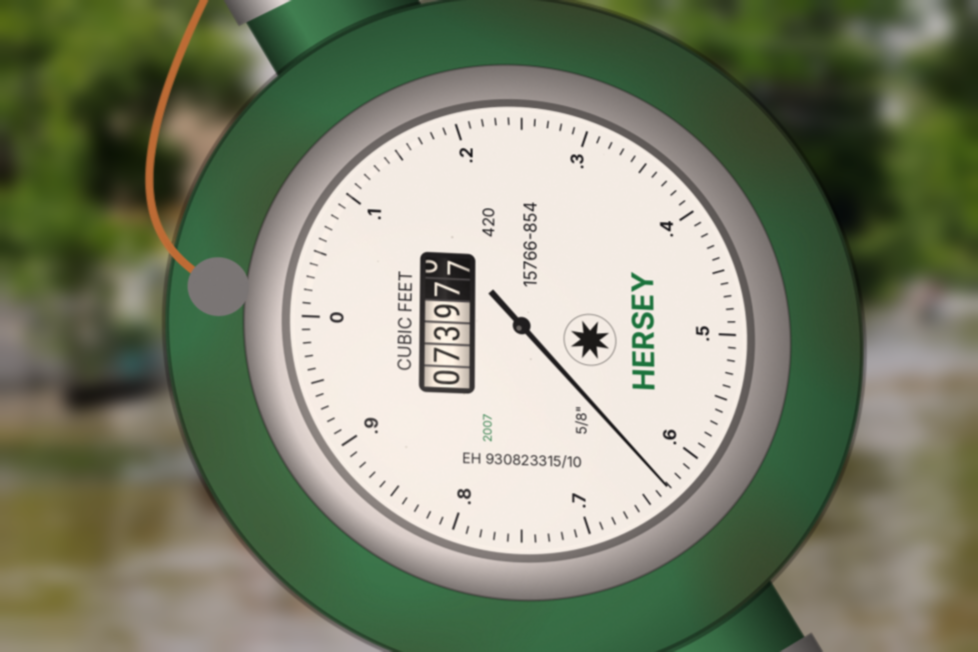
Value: 73976.63 ft³
